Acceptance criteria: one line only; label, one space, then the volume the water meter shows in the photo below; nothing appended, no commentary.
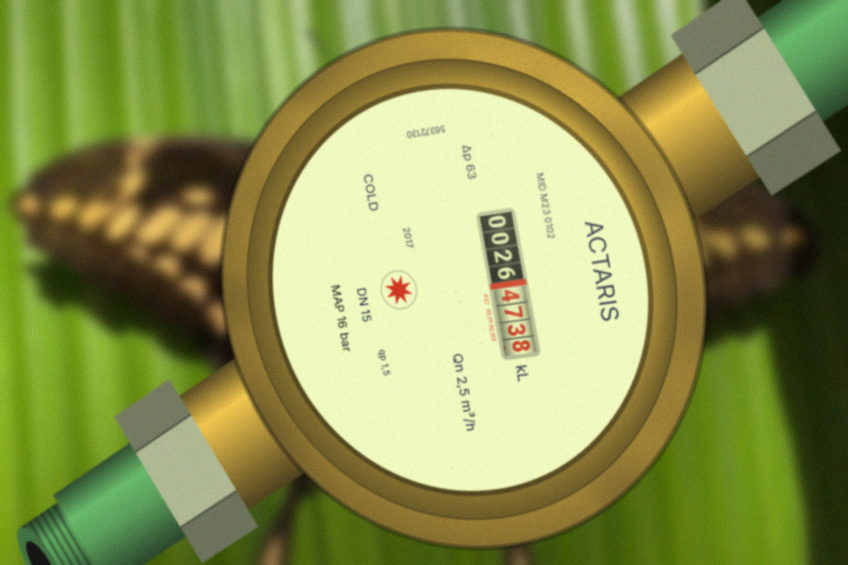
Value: 26.4738 kL
